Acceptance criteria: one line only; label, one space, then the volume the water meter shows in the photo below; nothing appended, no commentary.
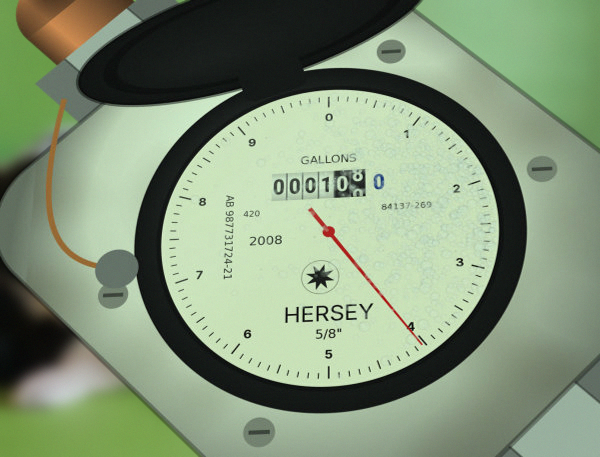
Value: 1084.0 gal
